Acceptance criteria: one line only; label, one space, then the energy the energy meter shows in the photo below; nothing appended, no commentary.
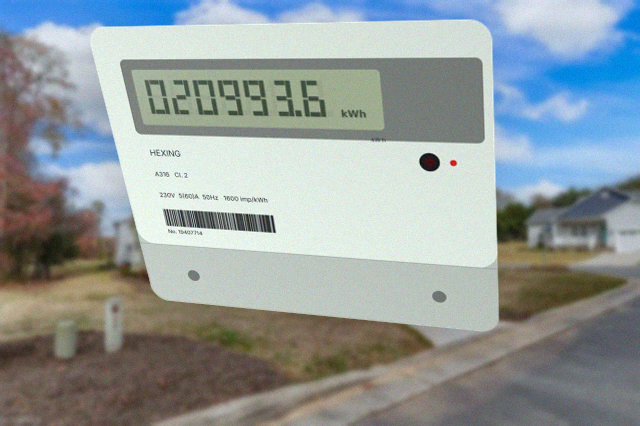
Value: 20993.6 kWh
